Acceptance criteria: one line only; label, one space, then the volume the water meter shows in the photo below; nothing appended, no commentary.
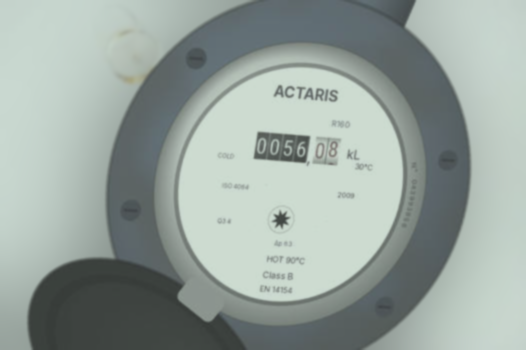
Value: 56.08 kL
